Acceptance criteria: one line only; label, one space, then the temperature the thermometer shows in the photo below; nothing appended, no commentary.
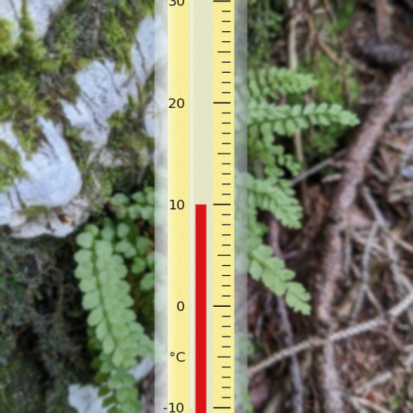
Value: 10 °C
